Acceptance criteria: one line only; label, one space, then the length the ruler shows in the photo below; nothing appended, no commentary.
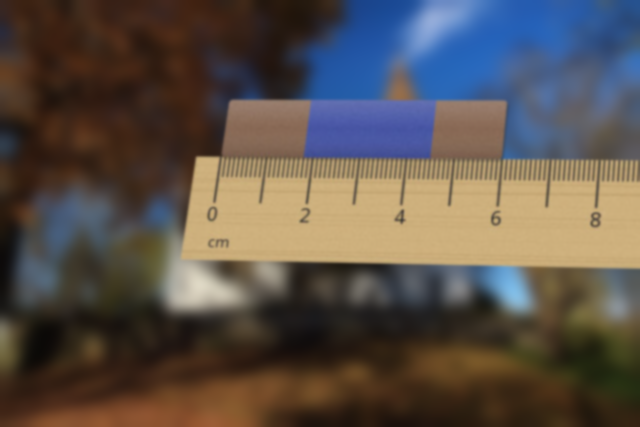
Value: 6 cm
